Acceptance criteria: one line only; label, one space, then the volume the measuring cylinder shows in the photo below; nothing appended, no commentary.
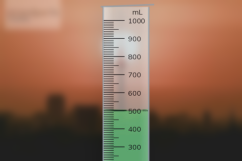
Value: 500 mL
